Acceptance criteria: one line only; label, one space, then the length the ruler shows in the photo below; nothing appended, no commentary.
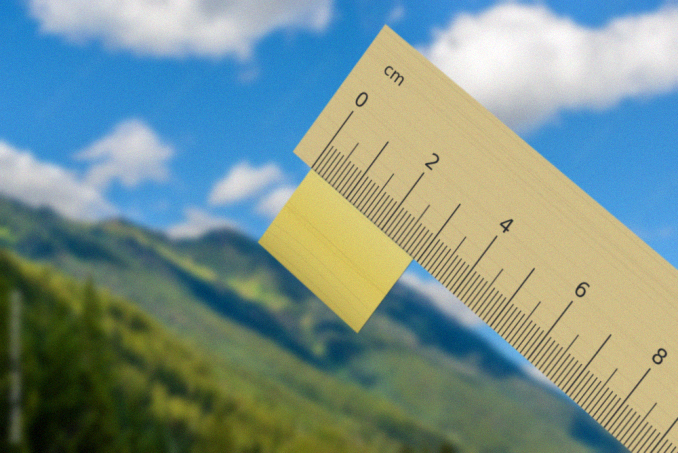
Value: 2.9 cm
